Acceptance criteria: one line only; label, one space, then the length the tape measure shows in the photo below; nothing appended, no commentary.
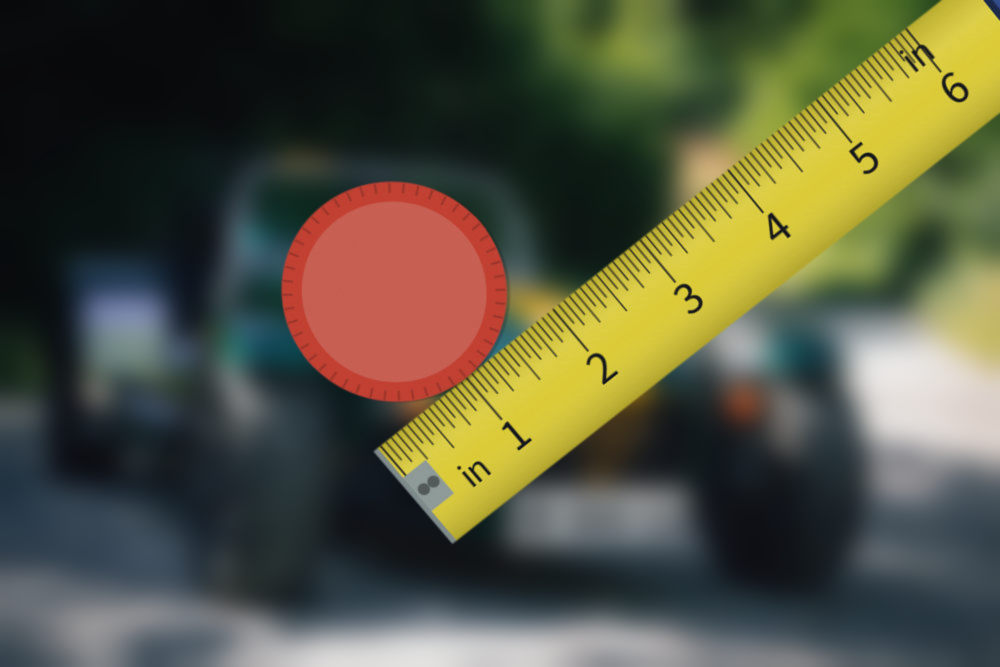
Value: 2 in
